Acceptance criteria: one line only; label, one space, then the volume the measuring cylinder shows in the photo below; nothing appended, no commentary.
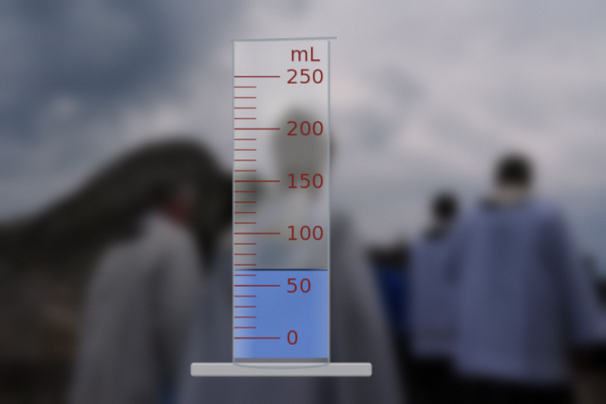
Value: 65 mL
